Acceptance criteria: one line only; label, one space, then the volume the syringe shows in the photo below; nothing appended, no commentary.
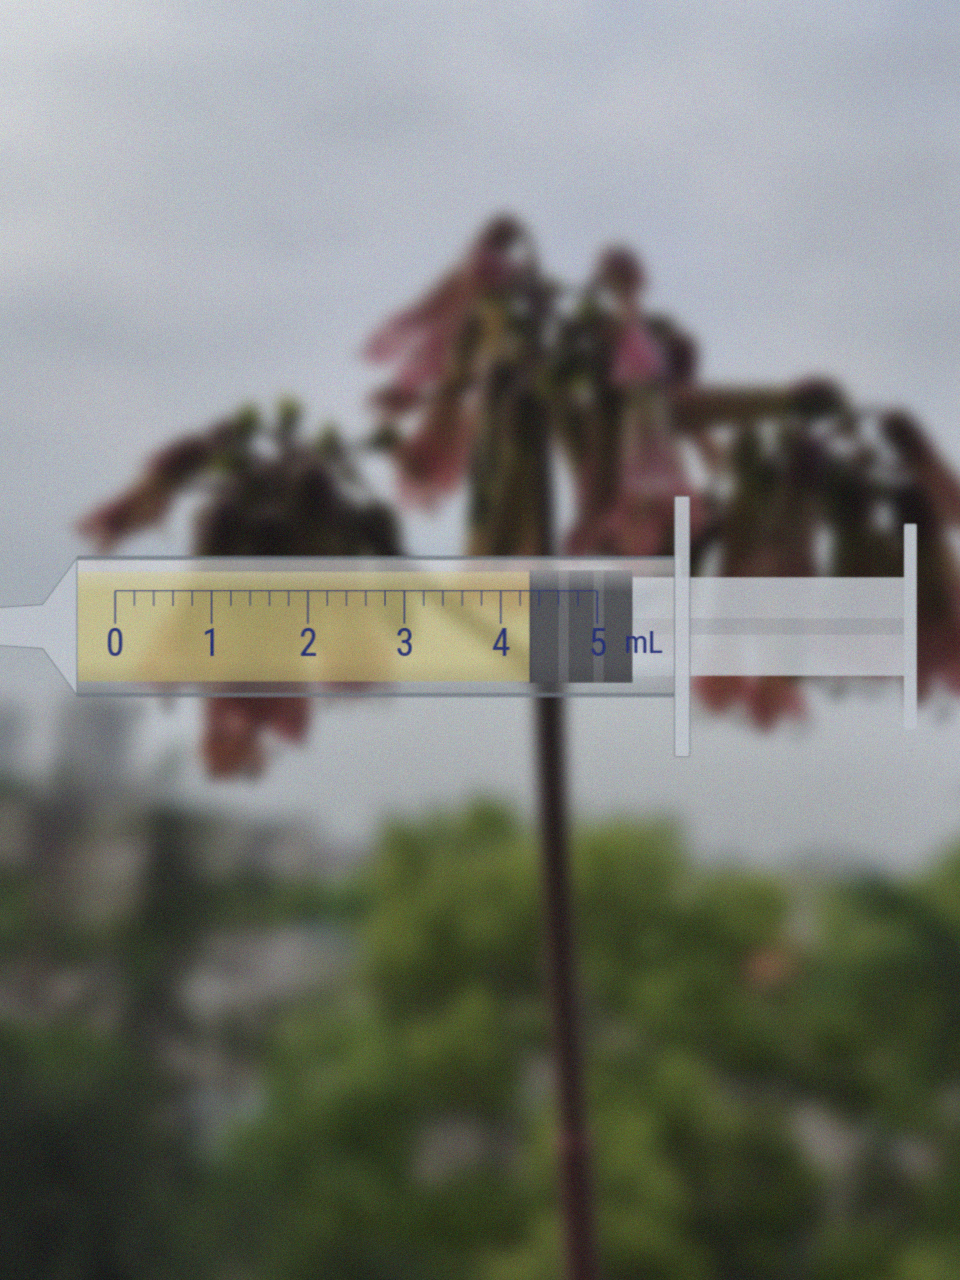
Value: 4.3 mL
